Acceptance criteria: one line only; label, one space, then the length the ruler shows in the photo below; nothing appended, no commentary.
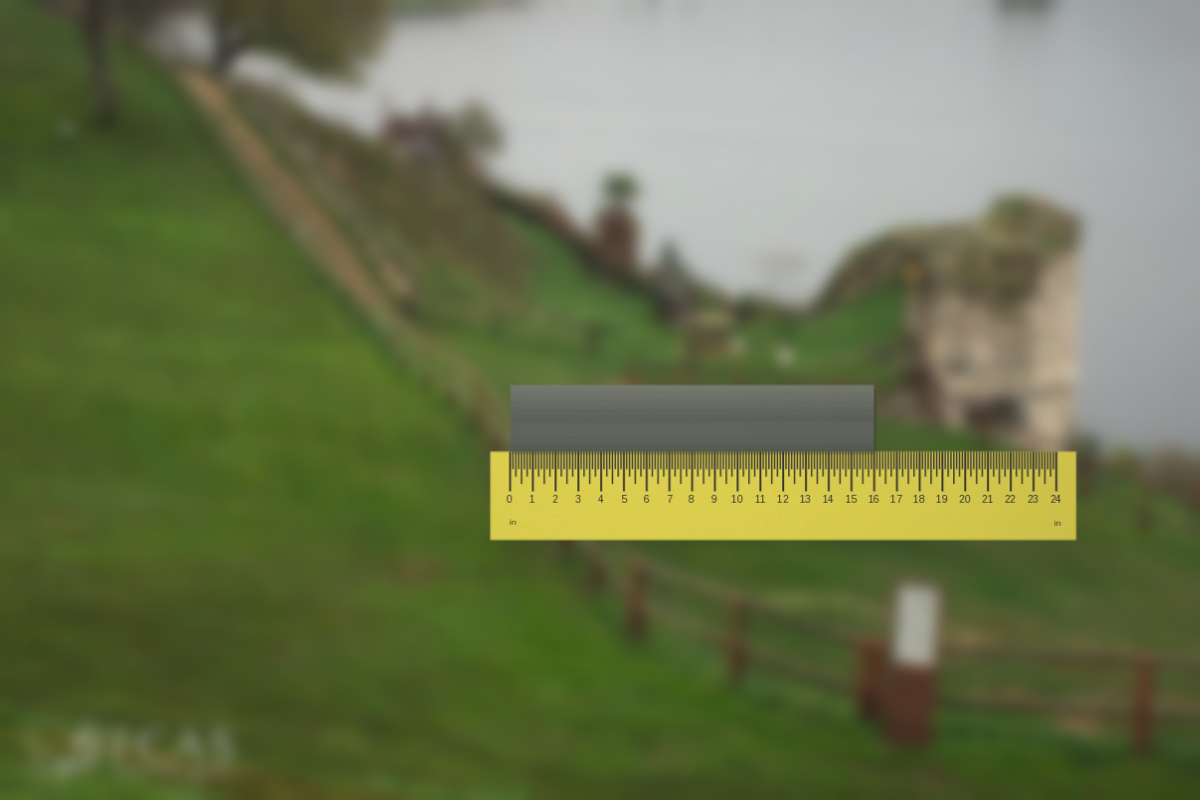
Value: 16 in
